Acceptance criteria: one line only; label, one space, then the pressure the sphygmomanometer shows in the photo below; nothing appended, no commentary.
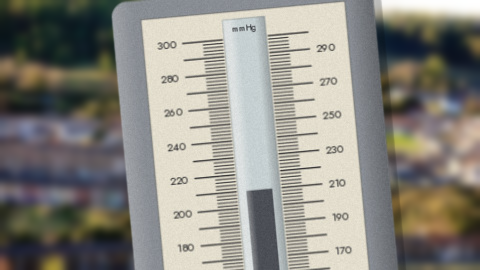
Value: 210 mmHg
